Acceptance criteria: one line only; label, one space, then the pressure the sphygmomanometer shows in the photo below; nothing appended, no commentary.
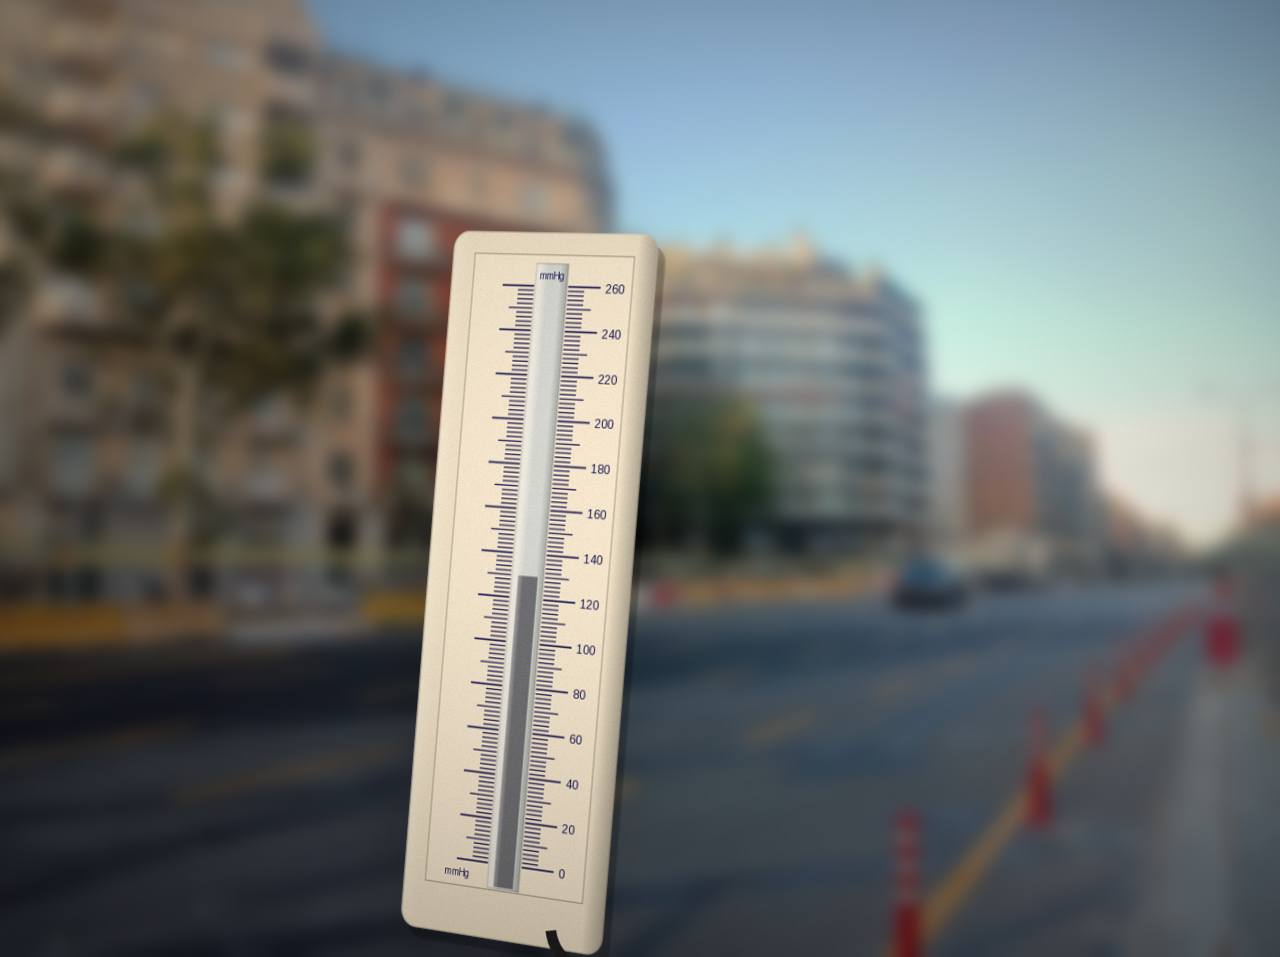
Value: 130 mmHg
